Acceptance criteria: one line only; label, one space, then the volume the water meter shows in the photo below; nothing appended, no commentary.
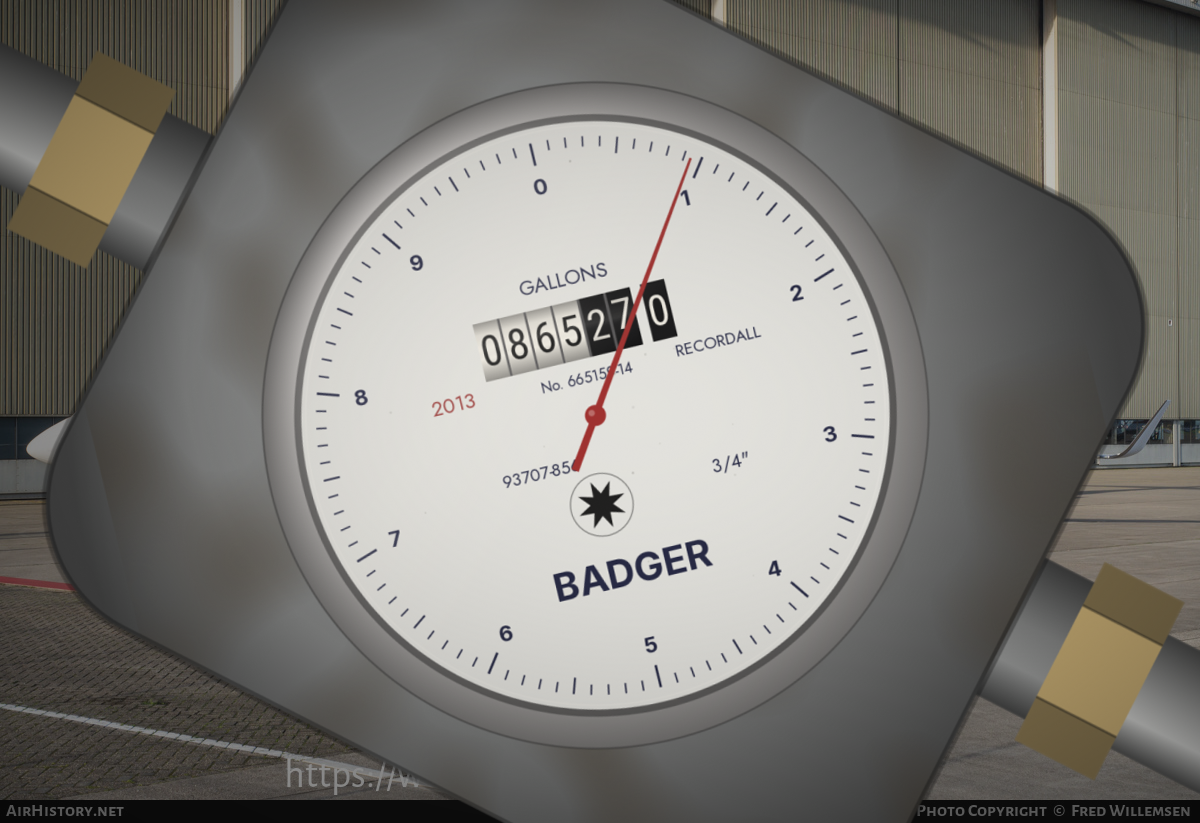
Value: 865270.9 gal
